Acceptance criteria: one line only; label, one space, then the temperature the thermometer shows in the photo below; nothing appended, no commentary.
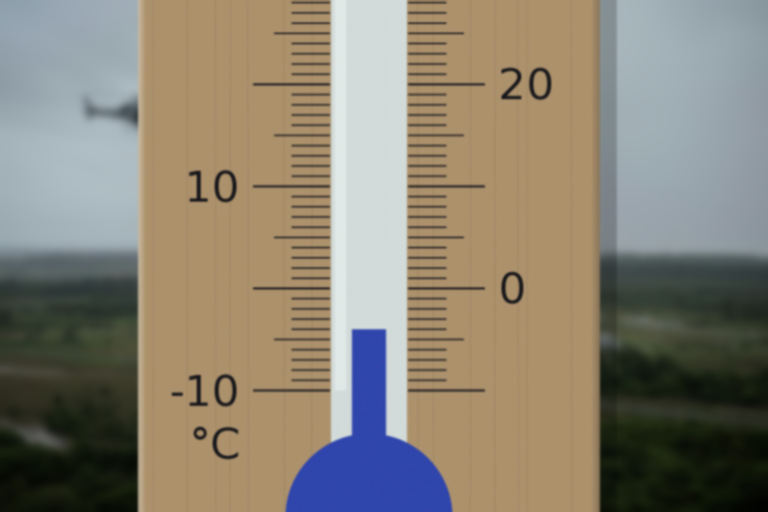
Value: -4 °C
